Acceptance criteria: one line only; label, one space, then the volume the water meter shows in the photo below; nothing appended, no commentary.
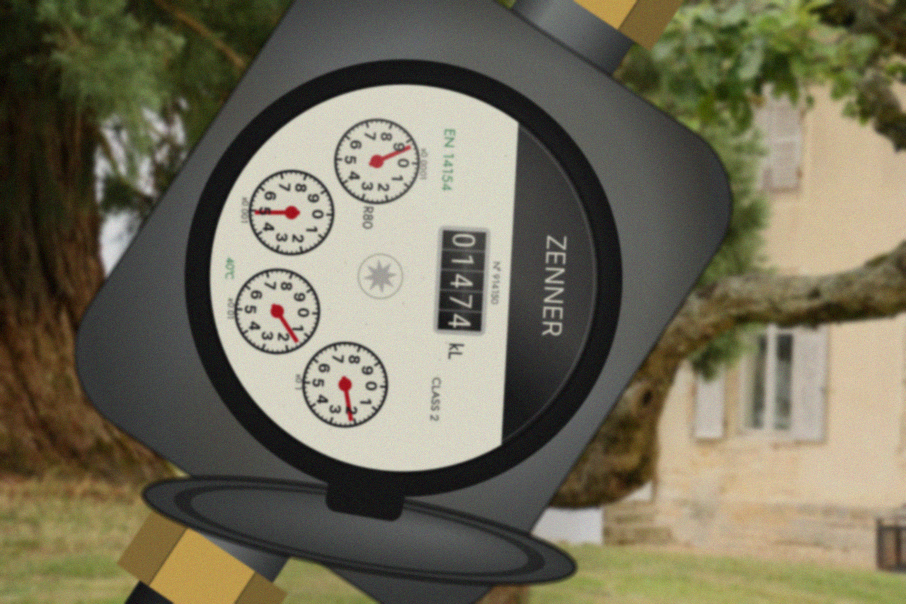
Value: 1474.2149 kL
